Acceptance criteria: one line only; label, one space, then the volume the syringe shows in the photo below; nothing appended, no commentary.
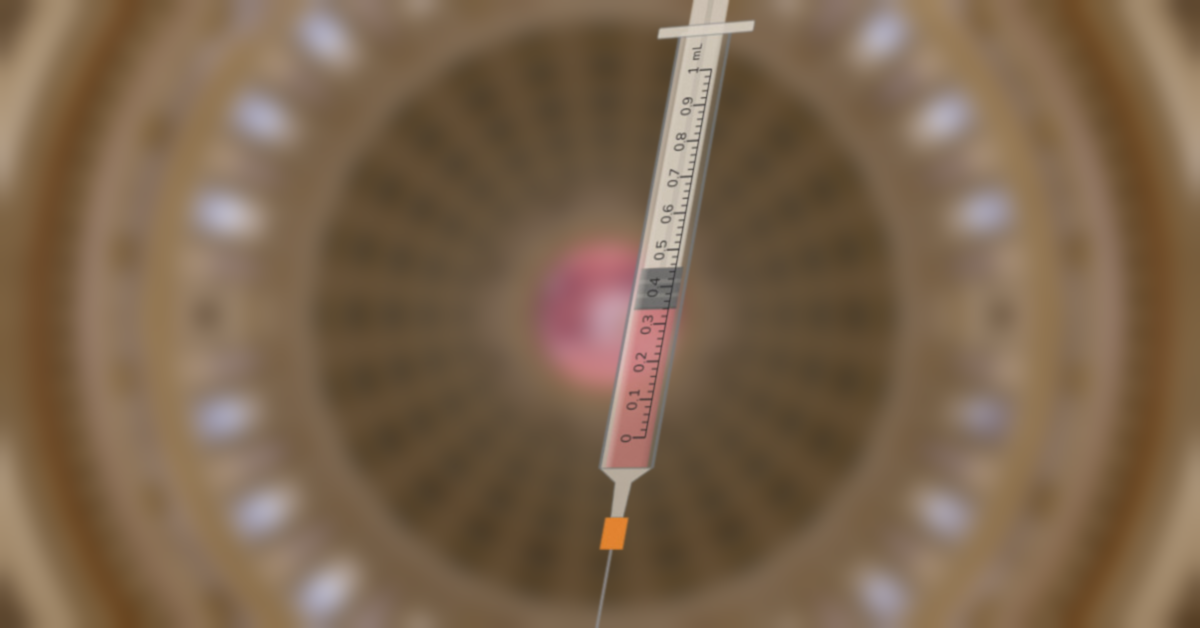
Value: 0.34 mL
